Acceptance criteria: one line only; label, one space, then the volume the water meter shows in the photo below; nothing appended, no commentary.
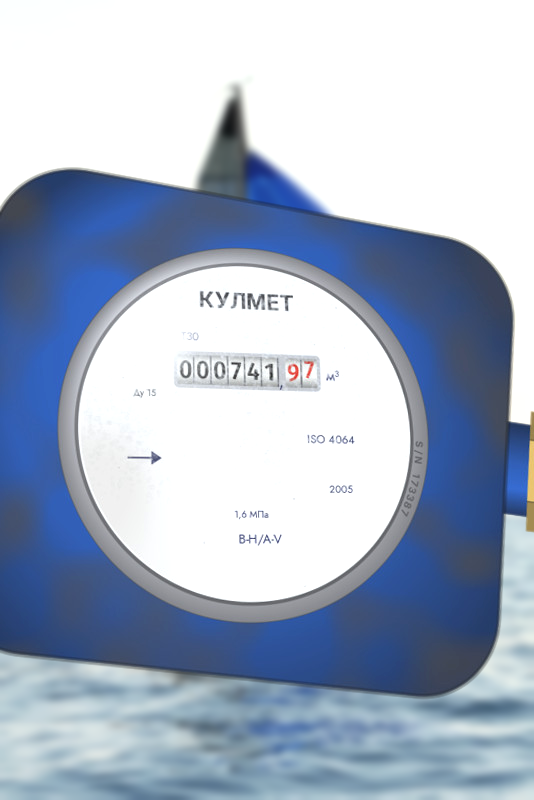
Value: 741.97 m³
